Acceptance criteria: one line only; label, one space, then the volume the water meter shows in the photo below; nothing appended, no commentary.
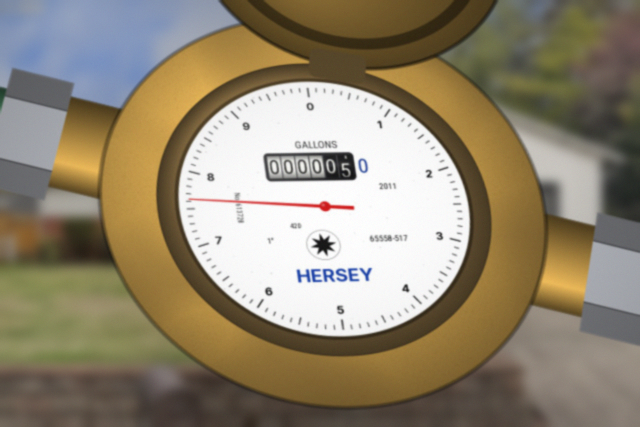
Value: 47.6 gal
